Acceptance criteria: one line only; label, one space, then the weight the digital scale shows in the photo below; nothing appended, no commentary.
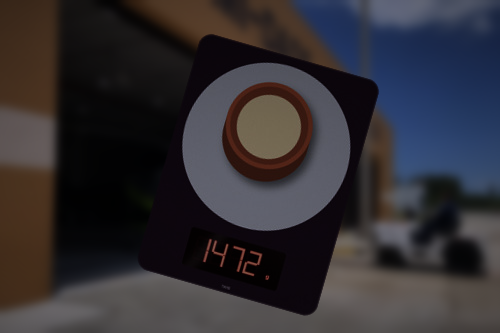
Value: 1472 g
